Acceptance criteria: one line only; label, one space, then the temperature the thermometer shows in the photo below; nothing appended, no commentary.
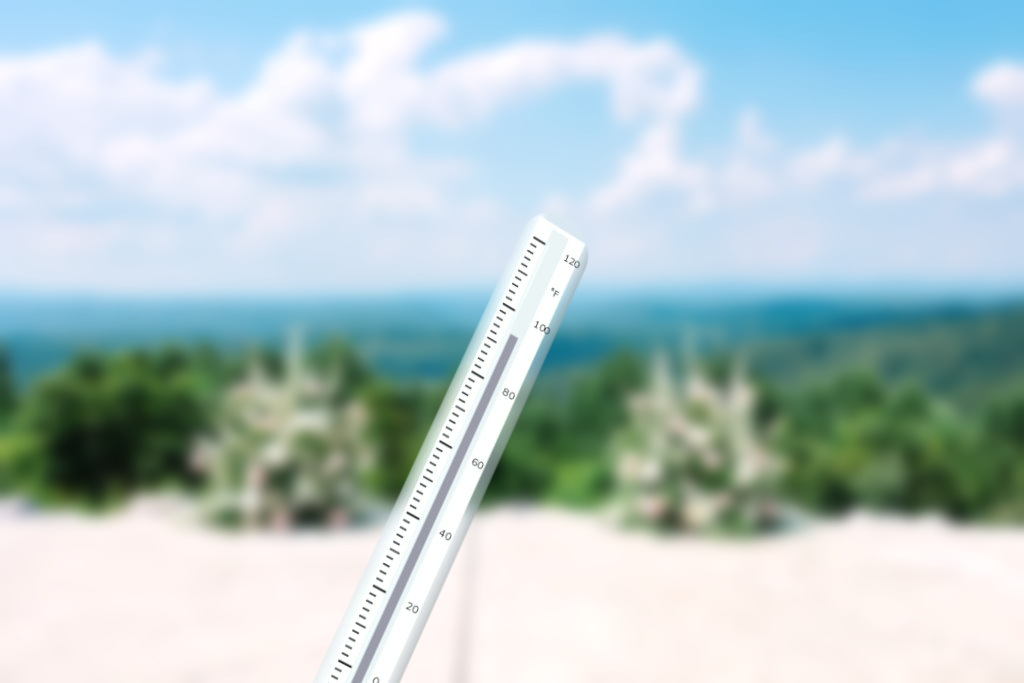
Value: 94 °F
